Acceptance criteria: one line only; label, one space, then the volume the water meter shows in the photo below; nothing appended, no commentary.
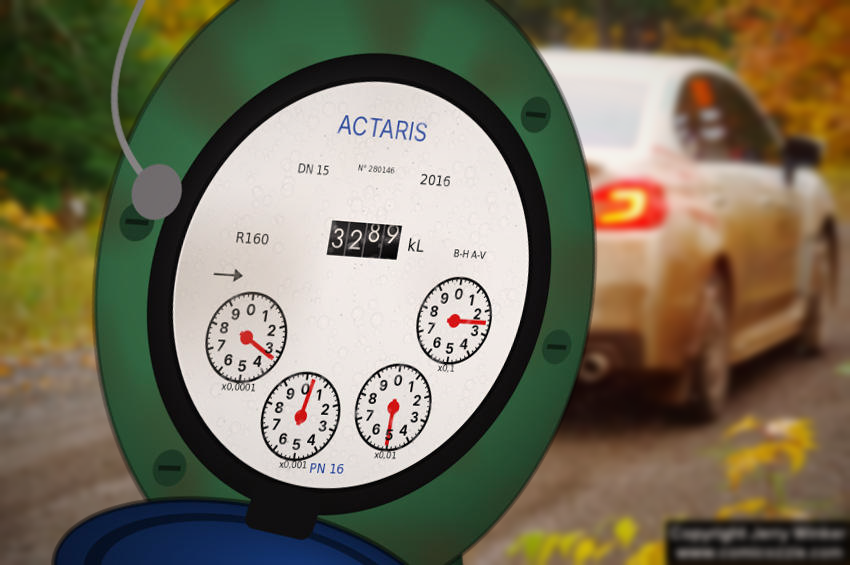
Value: 3289.2503 kL
